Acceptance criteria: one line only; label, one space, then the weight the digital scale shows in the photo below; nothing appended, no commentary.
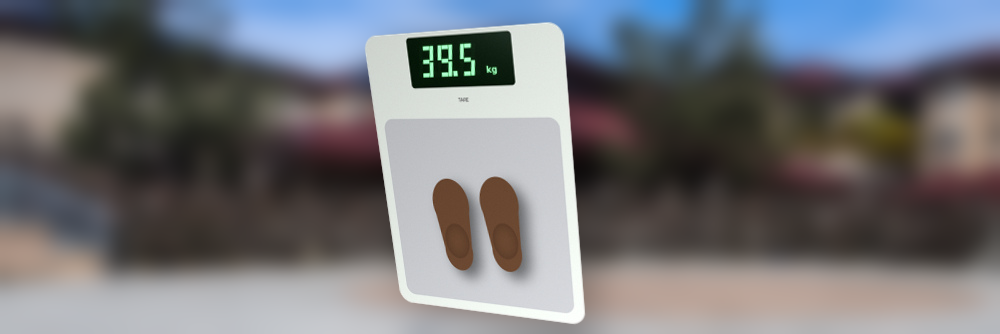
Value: 39.5 kg
